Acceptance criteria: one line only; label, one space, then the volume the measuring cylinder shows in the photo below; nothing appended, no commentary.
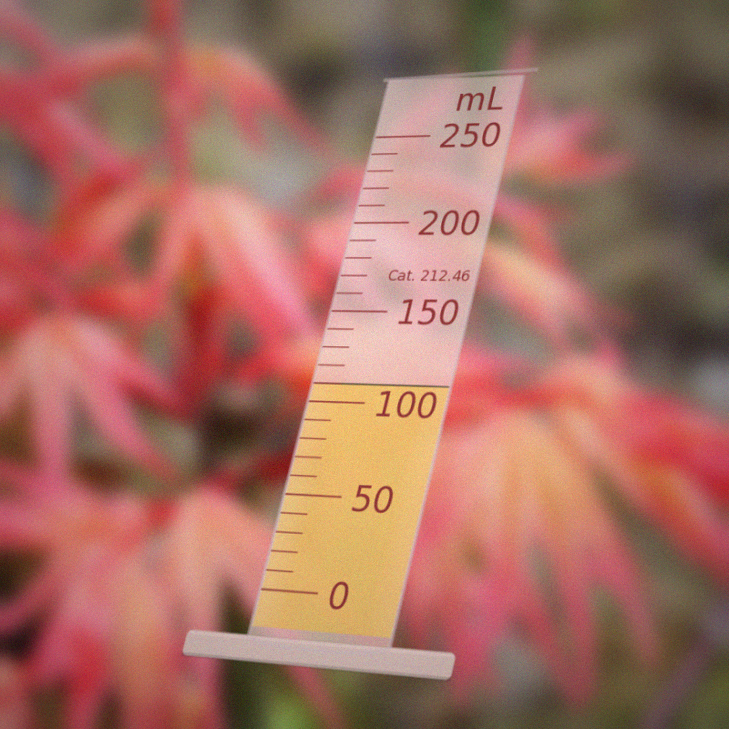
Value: 110 mL
